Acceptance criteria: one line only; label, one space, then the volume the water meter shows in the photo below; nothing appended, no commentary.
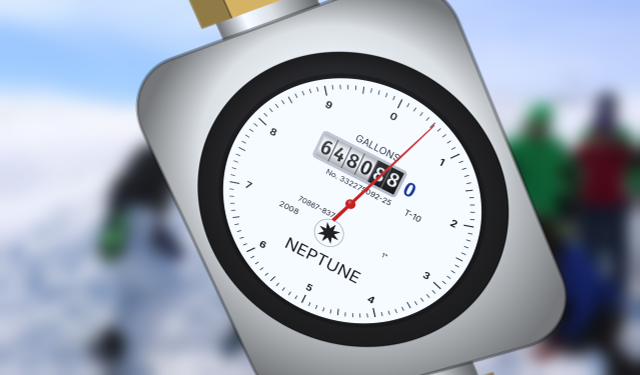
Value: 6480880.5 gal
